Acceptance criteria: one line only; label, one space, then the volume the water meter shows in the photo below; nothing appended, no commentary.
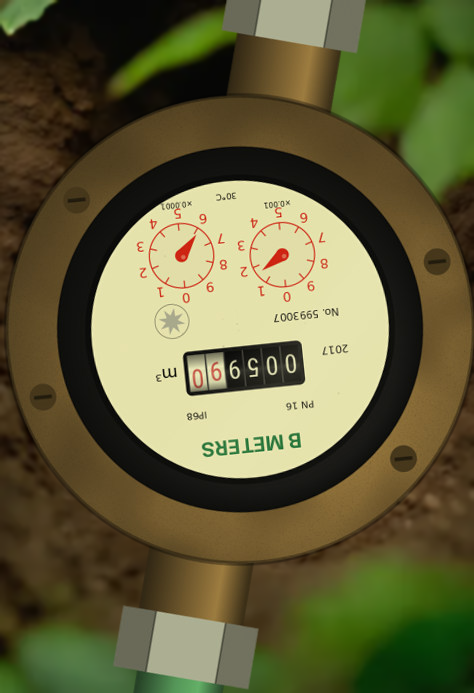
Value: 59.9016 m³
